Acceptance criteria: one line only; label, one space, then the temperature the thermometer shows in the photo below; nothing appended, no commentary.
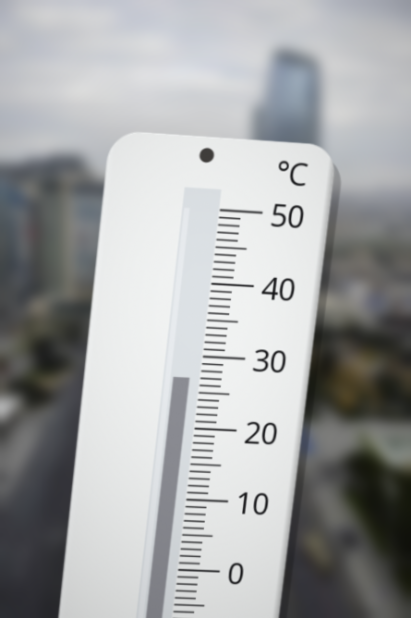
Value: 27 °C
